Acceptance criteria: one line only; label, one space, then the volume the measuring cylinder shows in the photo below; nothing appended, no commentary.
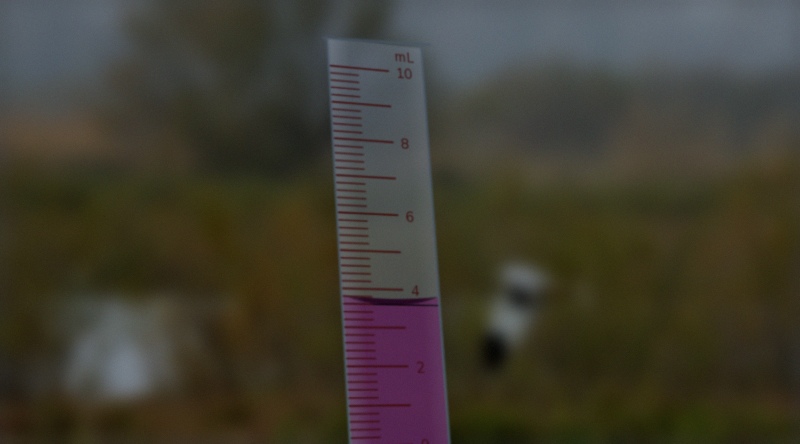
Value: 3.6 mL
